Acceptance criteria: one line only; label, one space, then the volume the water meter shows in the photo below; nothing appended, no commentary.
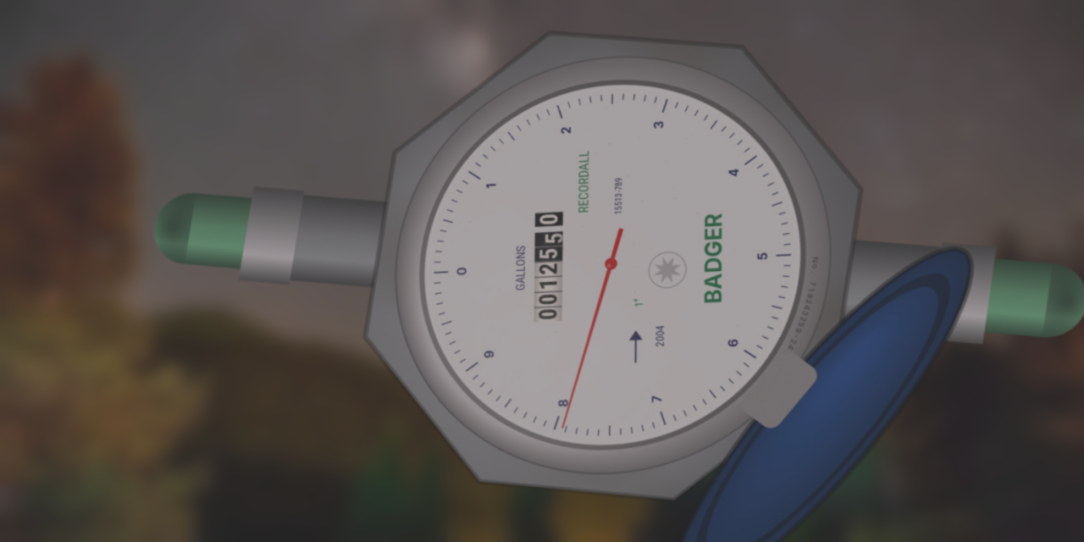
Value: 12547.9 gal
